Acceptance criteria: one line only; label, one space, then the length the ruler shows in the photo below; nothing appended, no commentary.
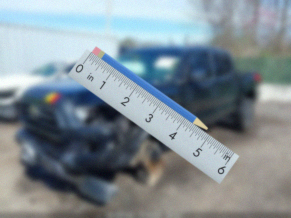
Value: 5 in
